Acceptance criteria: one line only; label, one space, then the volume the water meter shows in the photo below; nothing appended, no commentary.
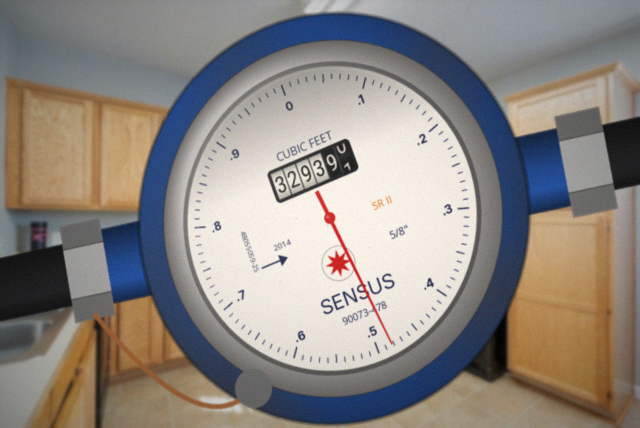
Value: 329390.48 ft³
